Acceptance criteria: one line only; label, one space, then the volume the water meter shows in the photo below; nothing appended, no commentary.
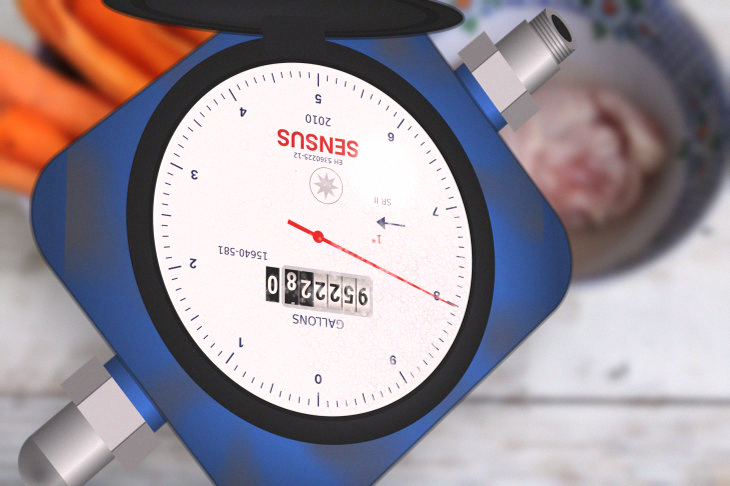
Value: 9522278.0 gal
